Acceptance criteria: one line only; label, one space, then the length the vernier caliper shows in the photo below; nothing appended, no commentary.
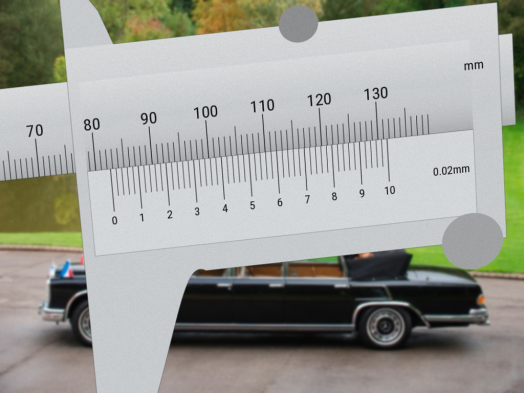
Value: 82.6 mm
